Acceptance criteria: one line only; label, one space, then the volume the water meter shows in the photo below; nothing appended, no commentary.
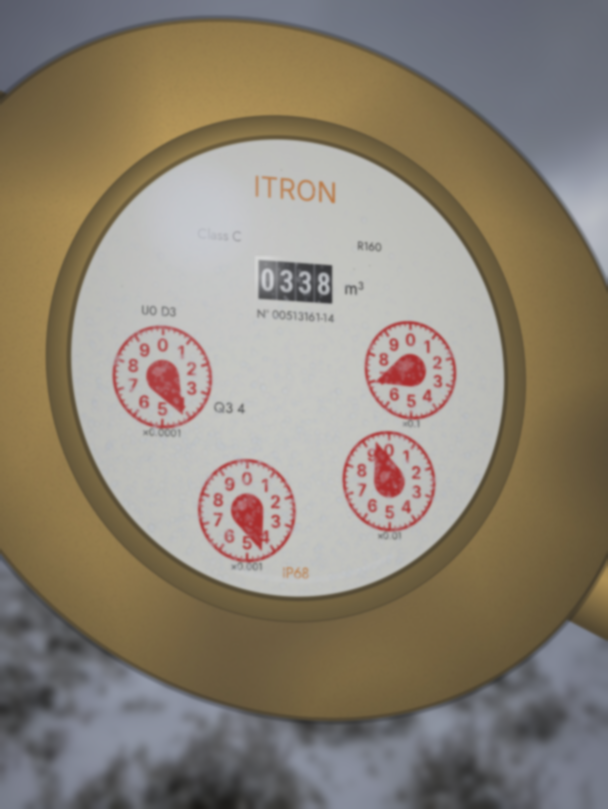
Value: 338.6944 m³
